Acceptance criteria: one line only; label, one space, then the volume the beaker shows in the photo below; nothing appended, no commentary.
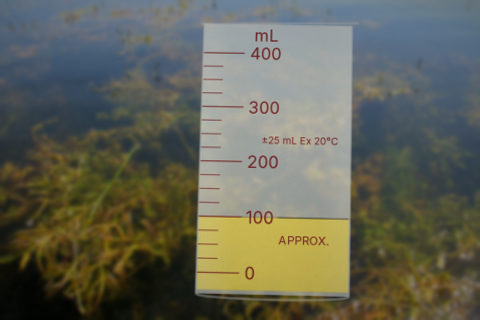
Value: 100 mL
